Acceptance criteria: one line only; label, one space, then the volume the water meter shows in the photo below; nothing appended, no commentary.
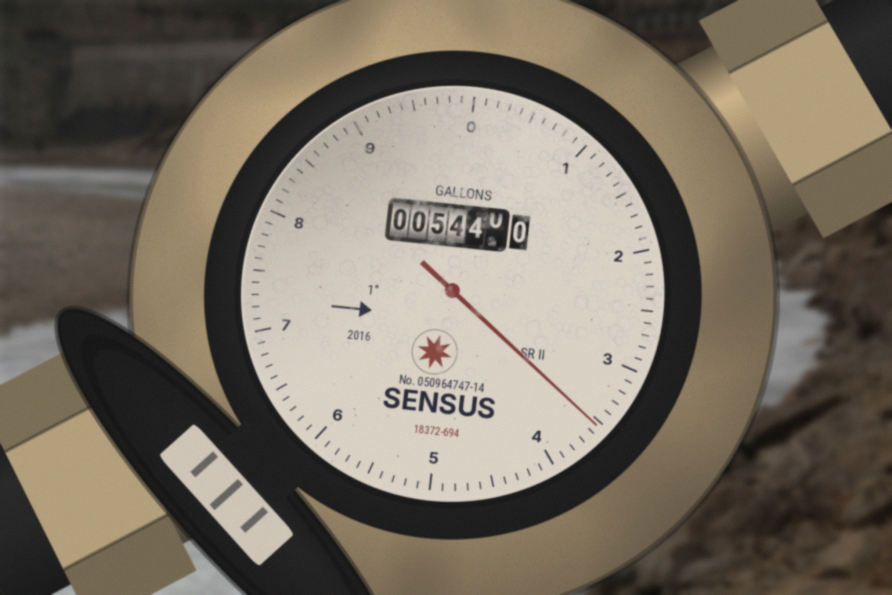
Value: 54403.5 gal
